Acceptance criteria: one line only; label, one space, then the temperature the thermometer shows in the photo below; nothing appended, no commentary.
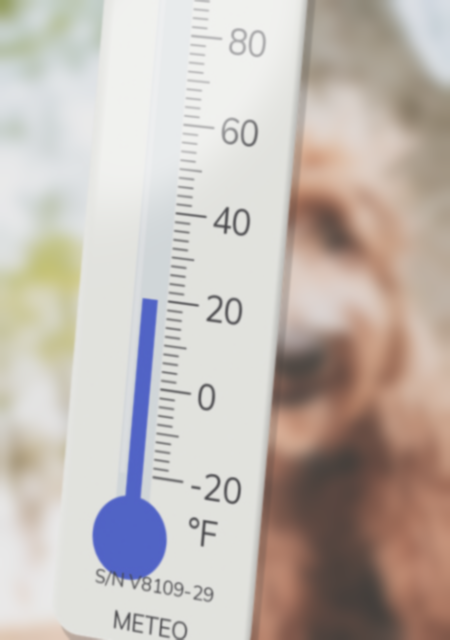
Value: 20 °F
